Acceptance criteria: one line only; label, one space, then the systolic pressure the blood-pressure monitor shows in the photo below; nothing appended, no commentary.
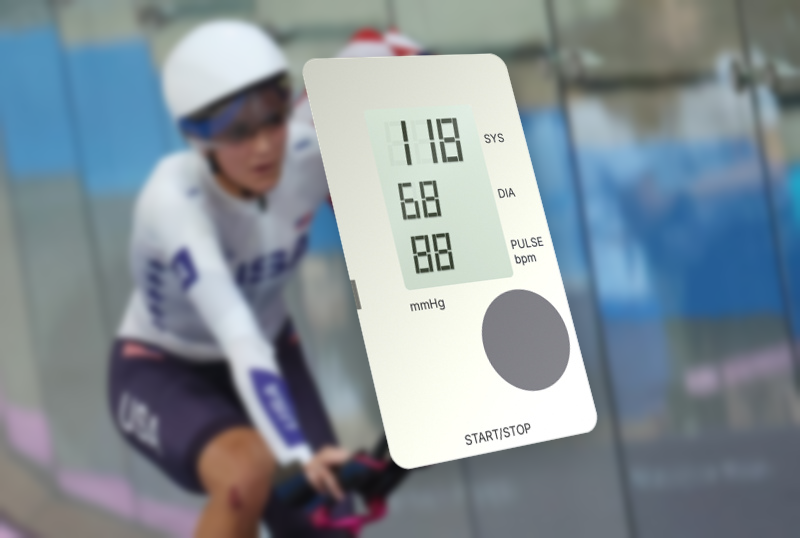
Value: 118 mmHg
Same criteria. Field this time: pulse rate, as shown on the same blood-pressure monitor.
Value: 88 bpm
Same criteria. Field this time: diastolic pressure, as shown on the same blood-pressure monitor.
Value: 68 mmHg
